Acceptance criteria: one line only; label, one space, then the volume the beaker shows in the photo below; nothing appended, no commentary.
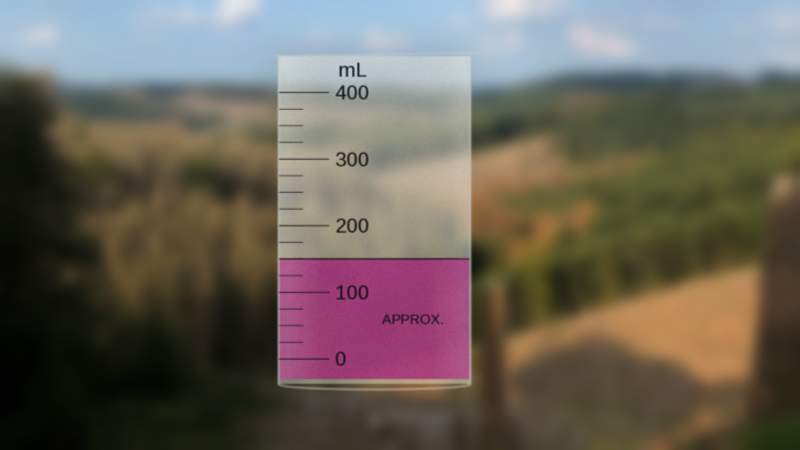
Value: 150 mL
